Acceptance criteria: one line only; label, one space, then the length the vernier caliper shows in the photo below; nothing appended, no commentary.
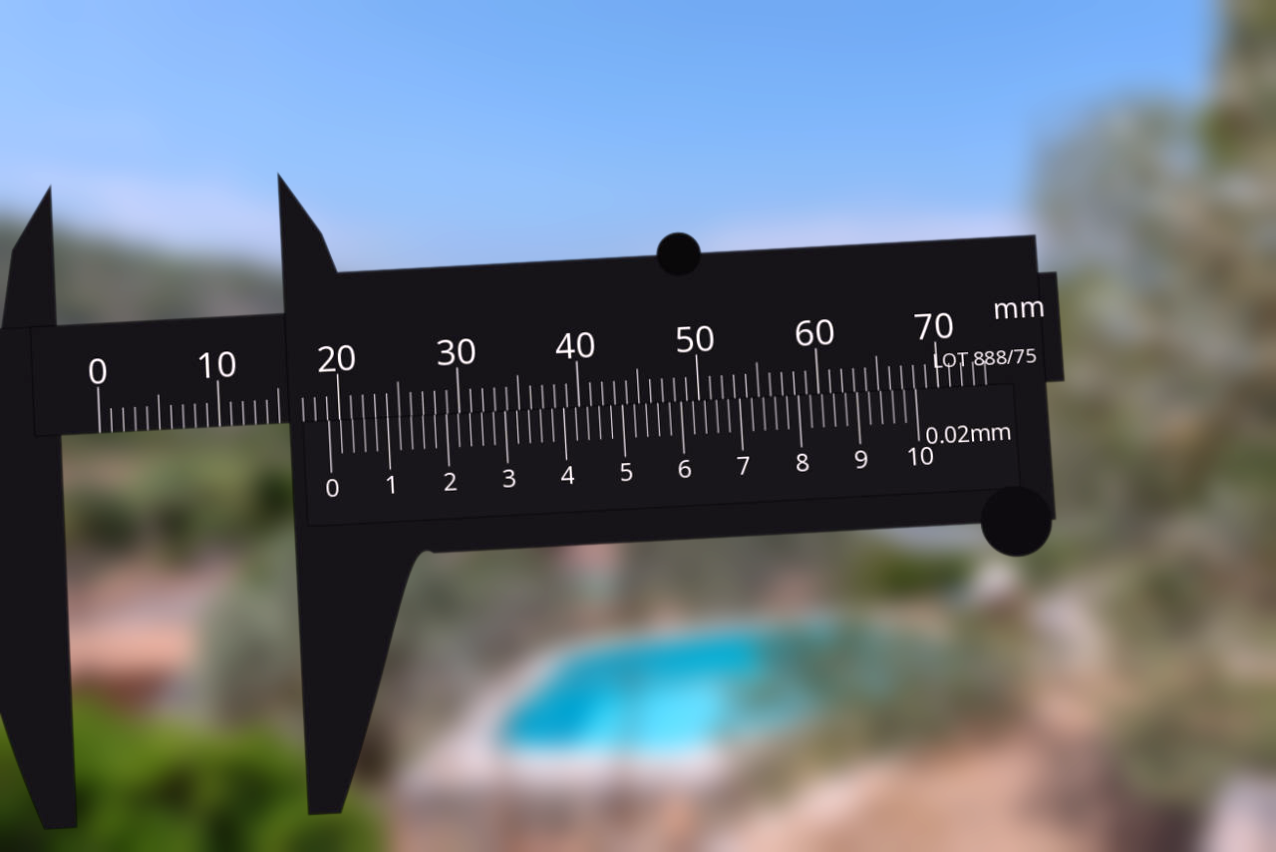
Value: 19.1 mm
